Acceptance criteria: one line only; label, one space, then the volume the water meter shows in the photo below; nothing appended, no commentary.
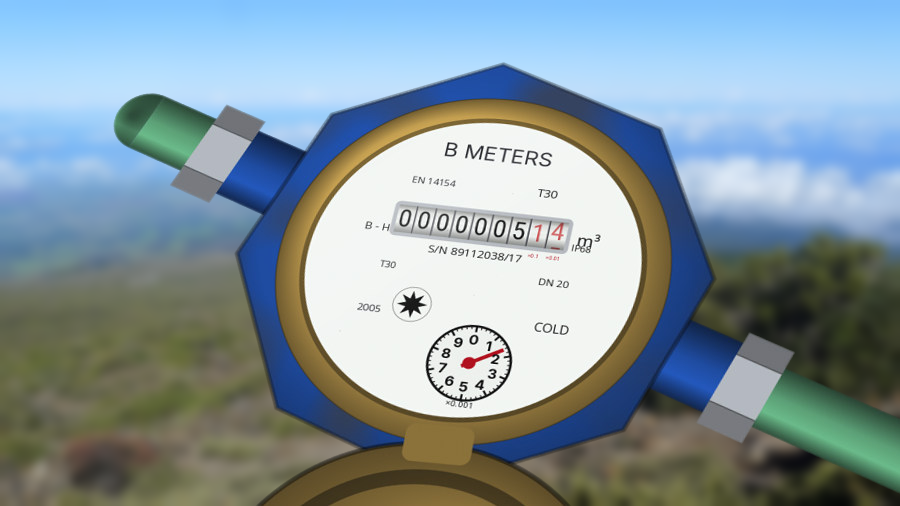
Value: 5.141 m³
